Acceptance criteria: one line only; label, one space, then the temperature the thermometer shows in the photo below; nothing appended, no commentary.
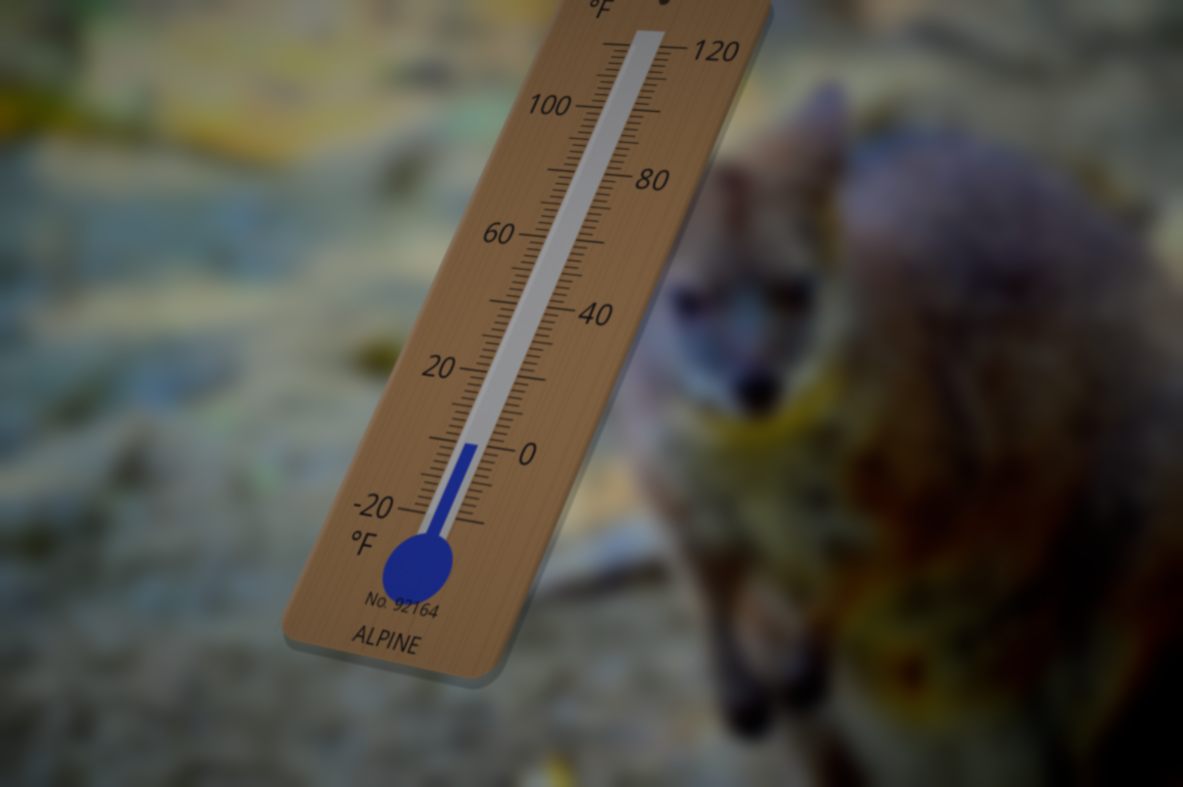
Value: 0 °F
